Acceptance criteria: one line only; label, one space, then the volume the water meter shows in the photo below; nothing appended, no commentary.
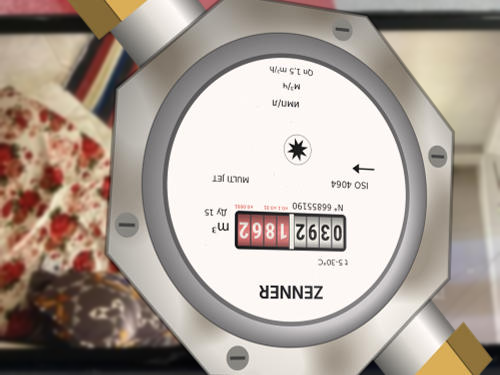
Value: 392.1862 m³
